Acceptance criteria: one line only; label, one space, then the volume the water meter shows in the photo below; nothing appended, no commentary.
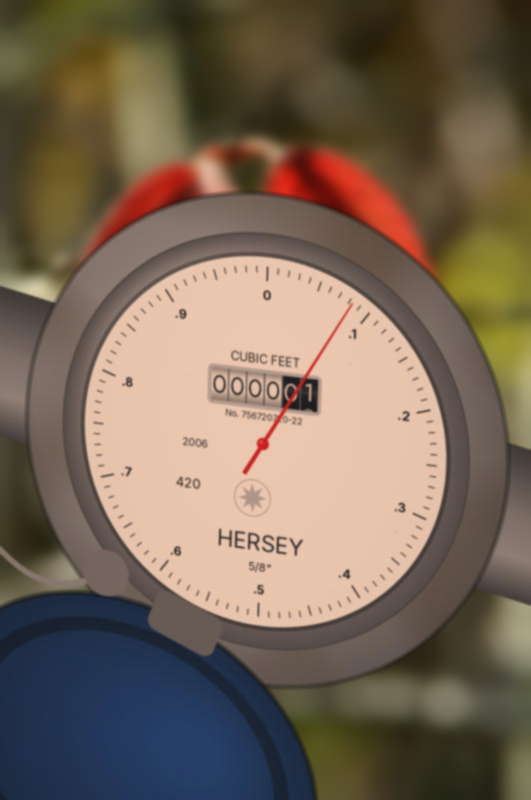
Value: 1.08 ft³
